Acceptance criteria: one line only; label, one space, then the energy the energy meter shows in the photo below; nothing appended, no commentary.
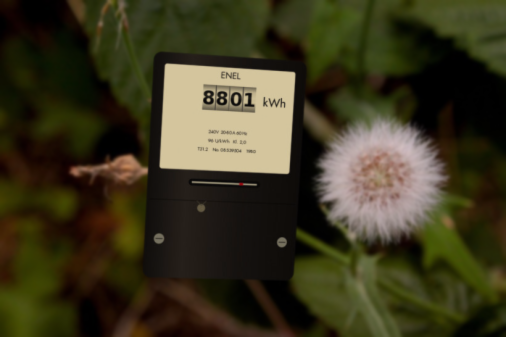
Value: 8801 kWh
